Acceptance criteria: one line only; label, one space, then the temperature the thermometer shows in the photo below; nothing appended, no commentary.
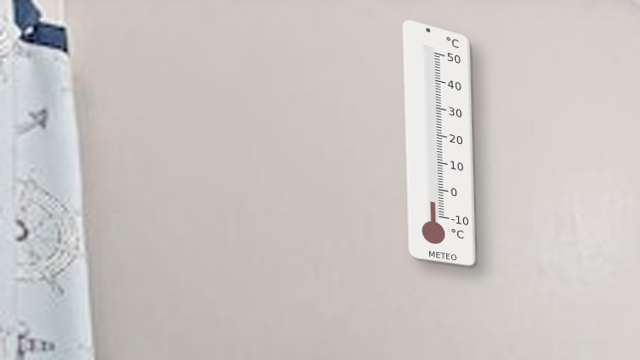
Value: -5 °C
